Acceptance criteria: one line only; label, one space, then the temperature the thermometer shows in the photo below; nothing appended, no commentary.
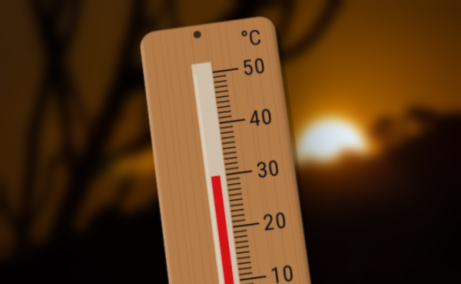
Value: 30 °C
